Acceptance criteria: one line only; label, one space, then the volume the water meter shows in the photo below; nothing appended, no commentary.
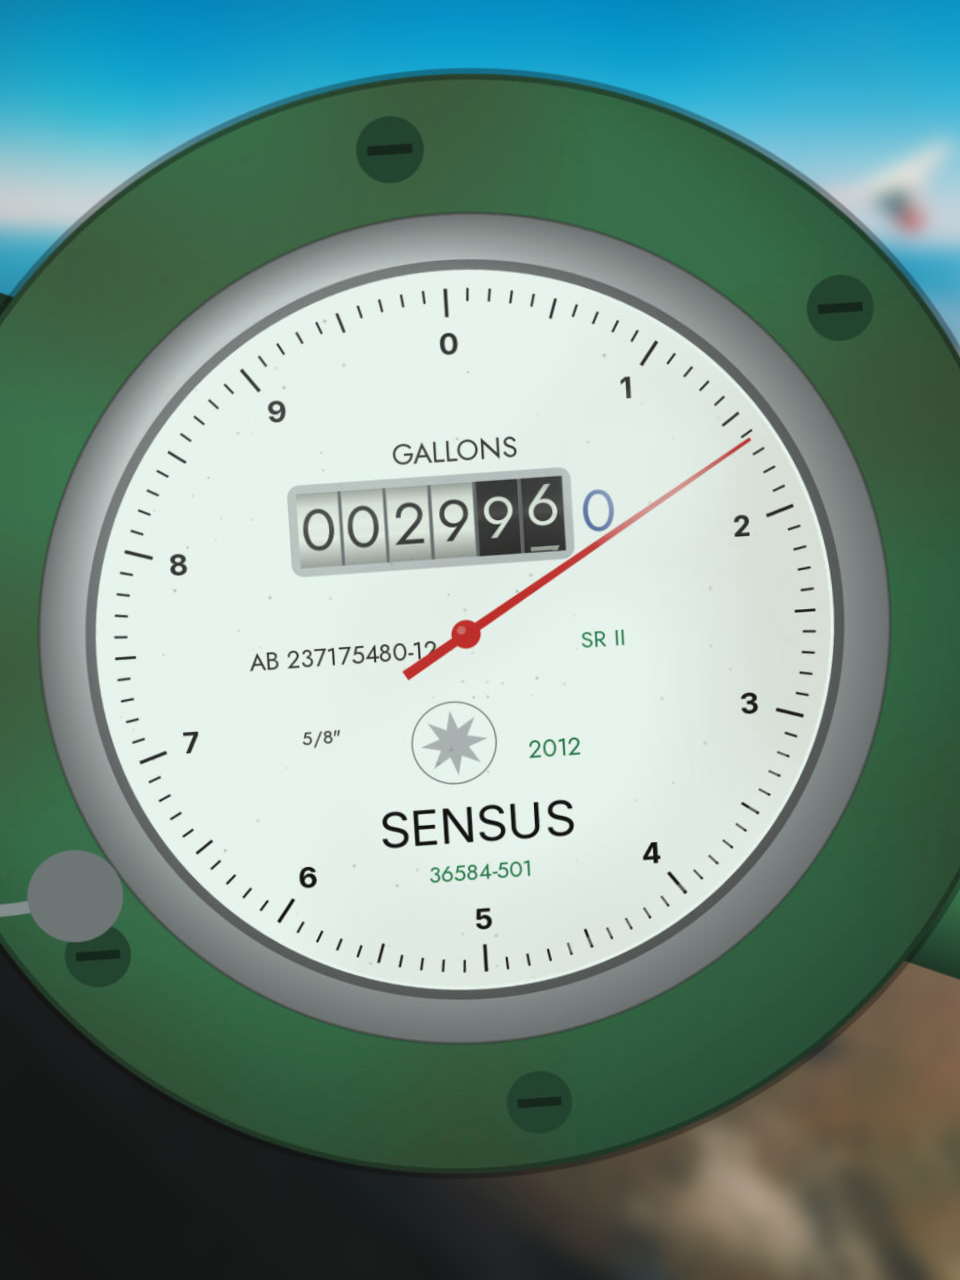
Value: 29961.6 gal
